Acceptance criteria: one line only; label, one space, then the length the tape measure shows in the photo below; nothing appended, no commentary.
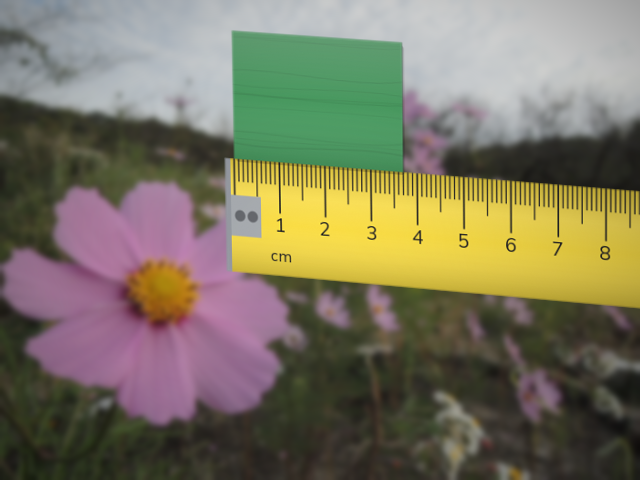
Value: 3.7 cm
